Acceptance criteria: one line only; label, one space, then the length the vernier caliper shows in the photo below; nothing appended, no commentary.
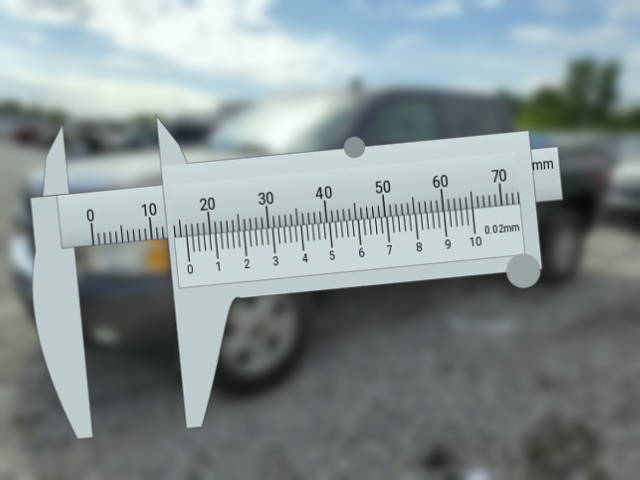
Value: 16.0 mm
